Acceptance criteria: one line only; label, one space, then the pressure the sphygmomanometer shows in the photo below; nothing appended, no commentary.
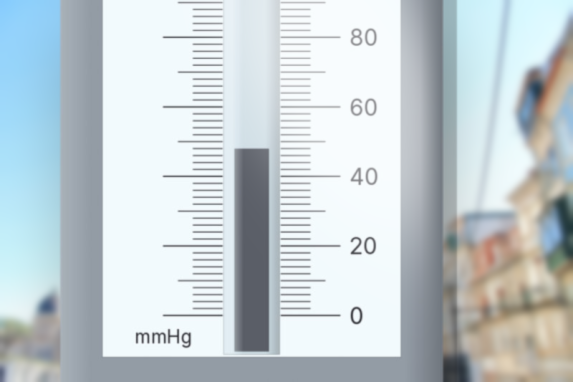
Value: 48 mmHg
